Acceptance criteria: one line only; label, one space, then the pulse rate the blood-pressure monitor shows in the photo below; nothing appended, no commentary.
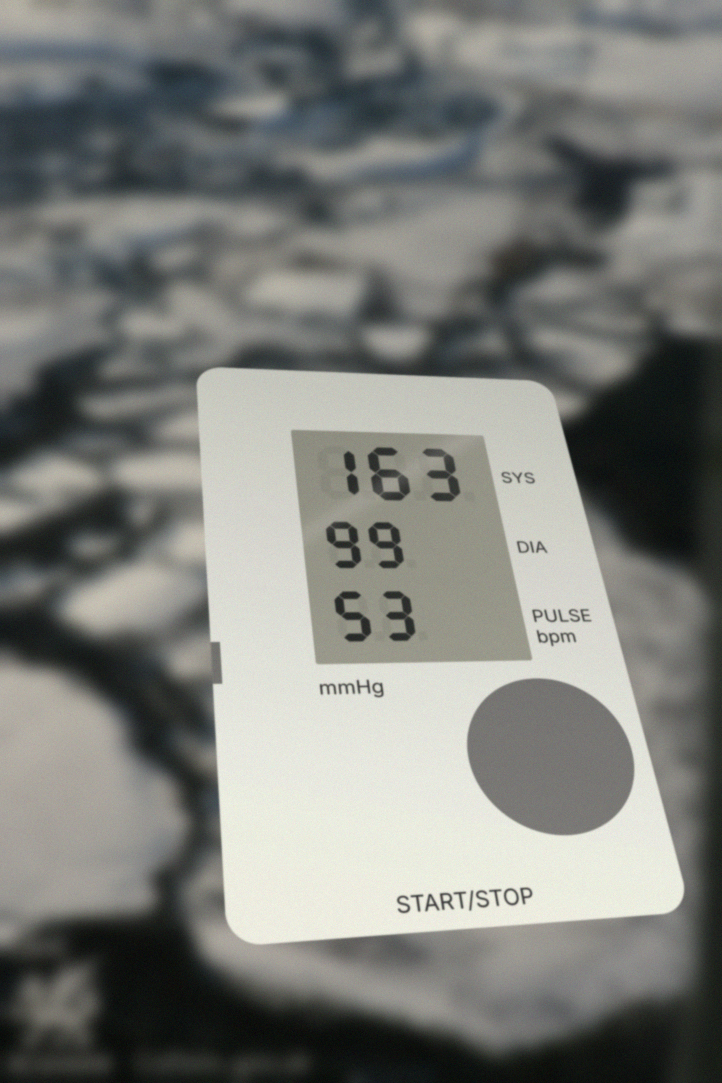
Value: 53 bpm
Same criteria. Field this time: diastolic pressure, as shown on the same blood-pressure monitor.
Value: 99 mmHg
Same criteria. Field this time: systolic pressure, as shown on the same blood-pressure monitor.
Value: 163 mmHg
